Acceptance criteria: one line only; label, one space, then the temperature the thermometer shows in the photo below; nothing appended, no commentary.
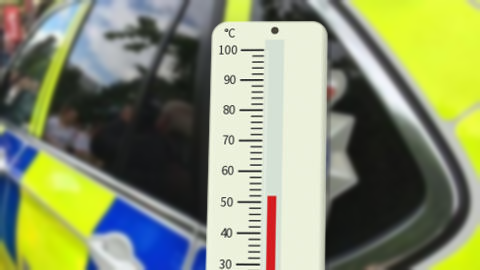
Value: 52 °C
